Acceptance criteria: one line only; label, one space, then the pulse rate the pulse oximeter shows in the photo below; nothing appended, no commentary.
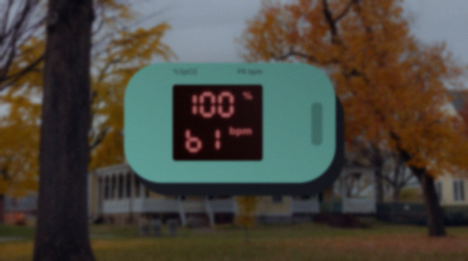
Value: 61 bpm
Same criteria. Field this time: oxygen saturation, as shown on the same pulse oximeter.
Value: 100 %
